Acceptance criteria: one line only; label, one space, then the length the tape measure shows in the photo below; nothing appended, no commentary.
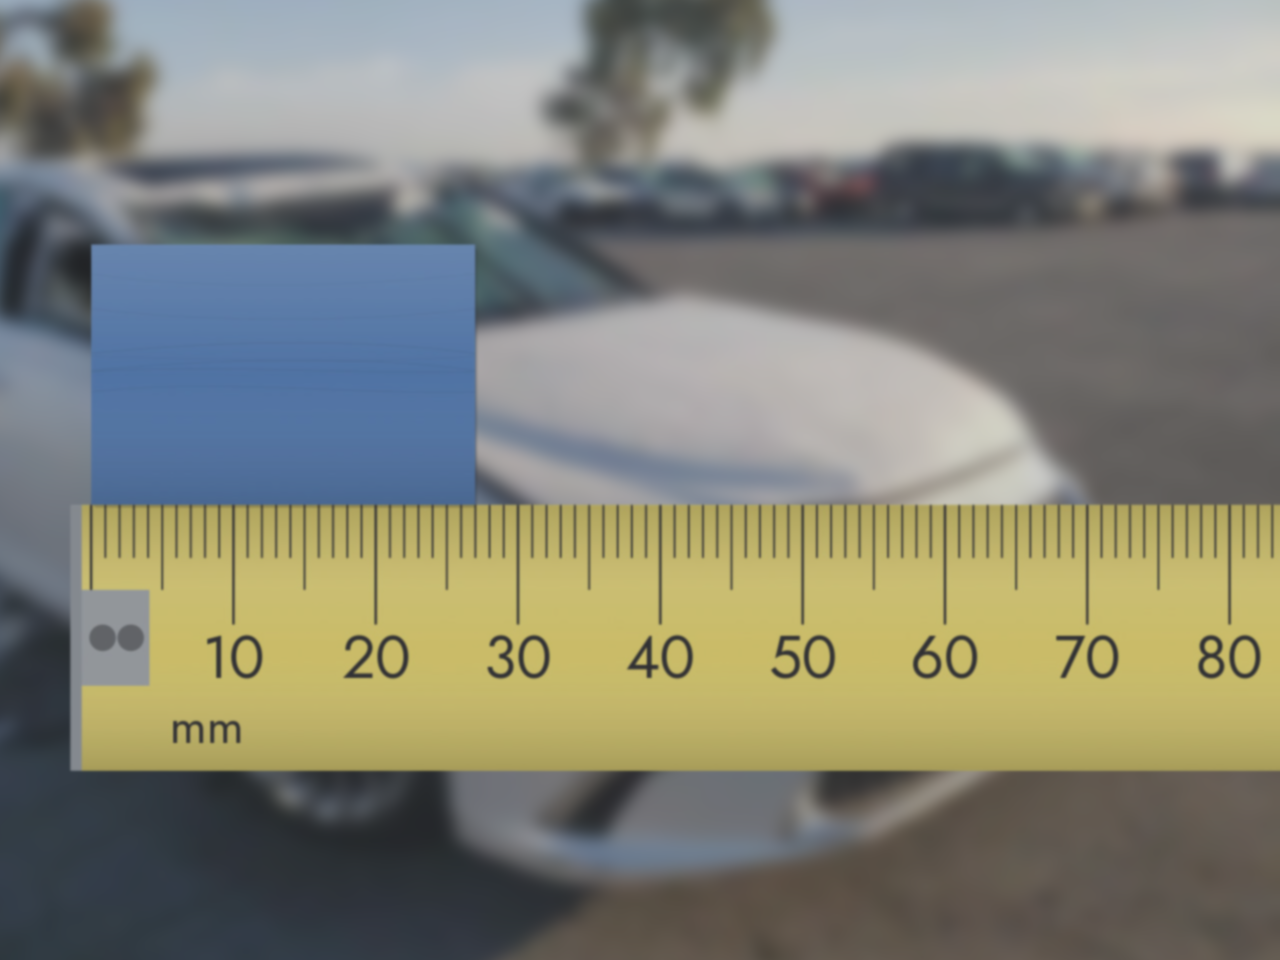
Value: 27 mm
